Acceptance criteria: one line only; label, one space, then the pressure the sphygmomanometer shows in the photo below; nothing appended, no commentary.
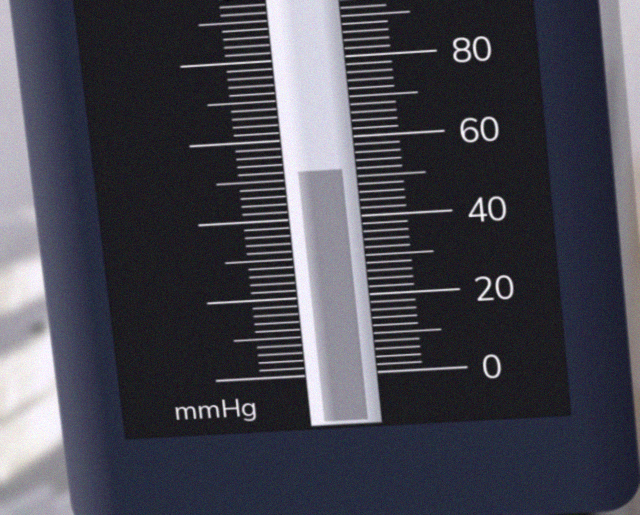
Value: 52 mmHg
